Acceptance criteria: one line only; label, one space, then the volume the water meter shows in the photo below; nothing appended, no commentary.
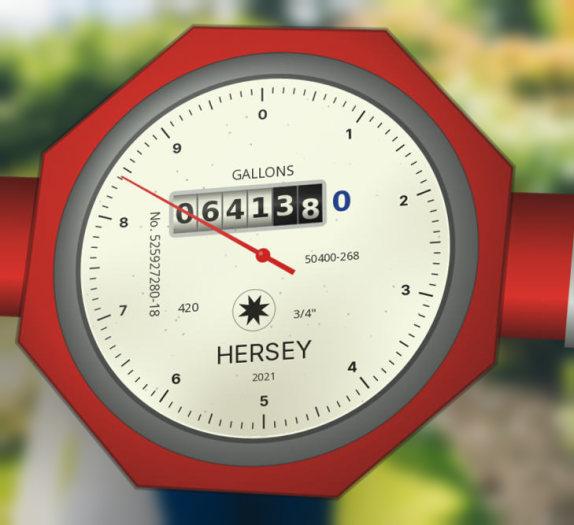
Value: 641378.4 gal
